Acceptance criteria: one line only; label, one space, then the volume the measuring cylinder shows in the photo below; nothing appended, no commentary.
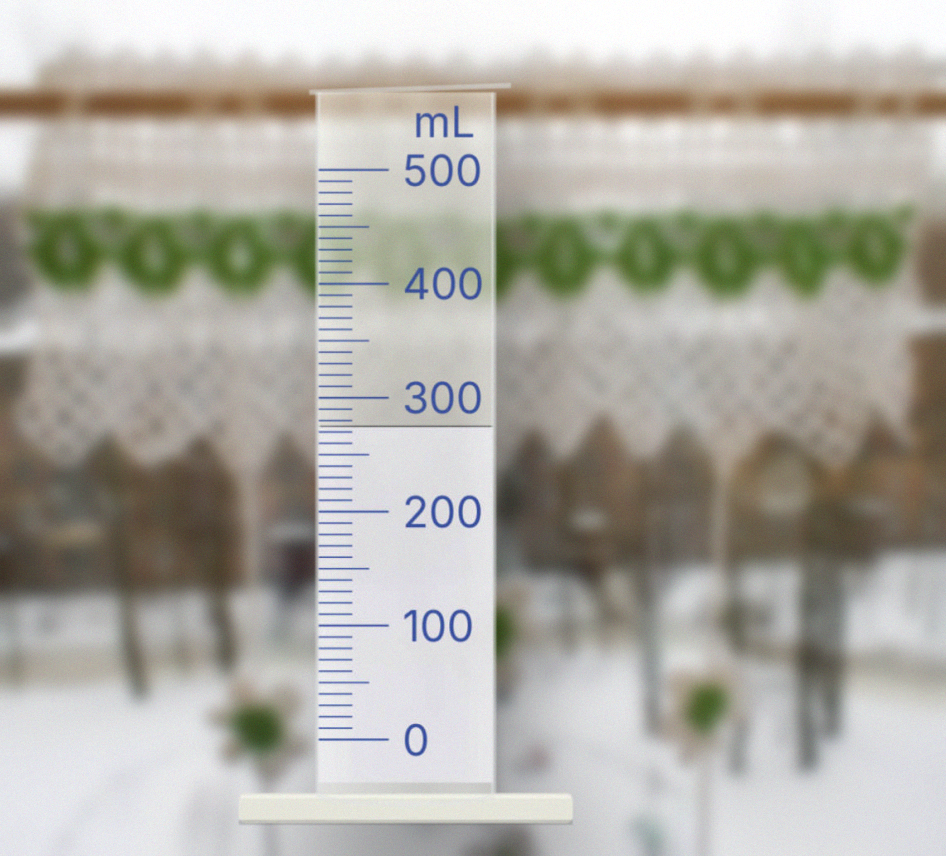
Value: 275 mL
